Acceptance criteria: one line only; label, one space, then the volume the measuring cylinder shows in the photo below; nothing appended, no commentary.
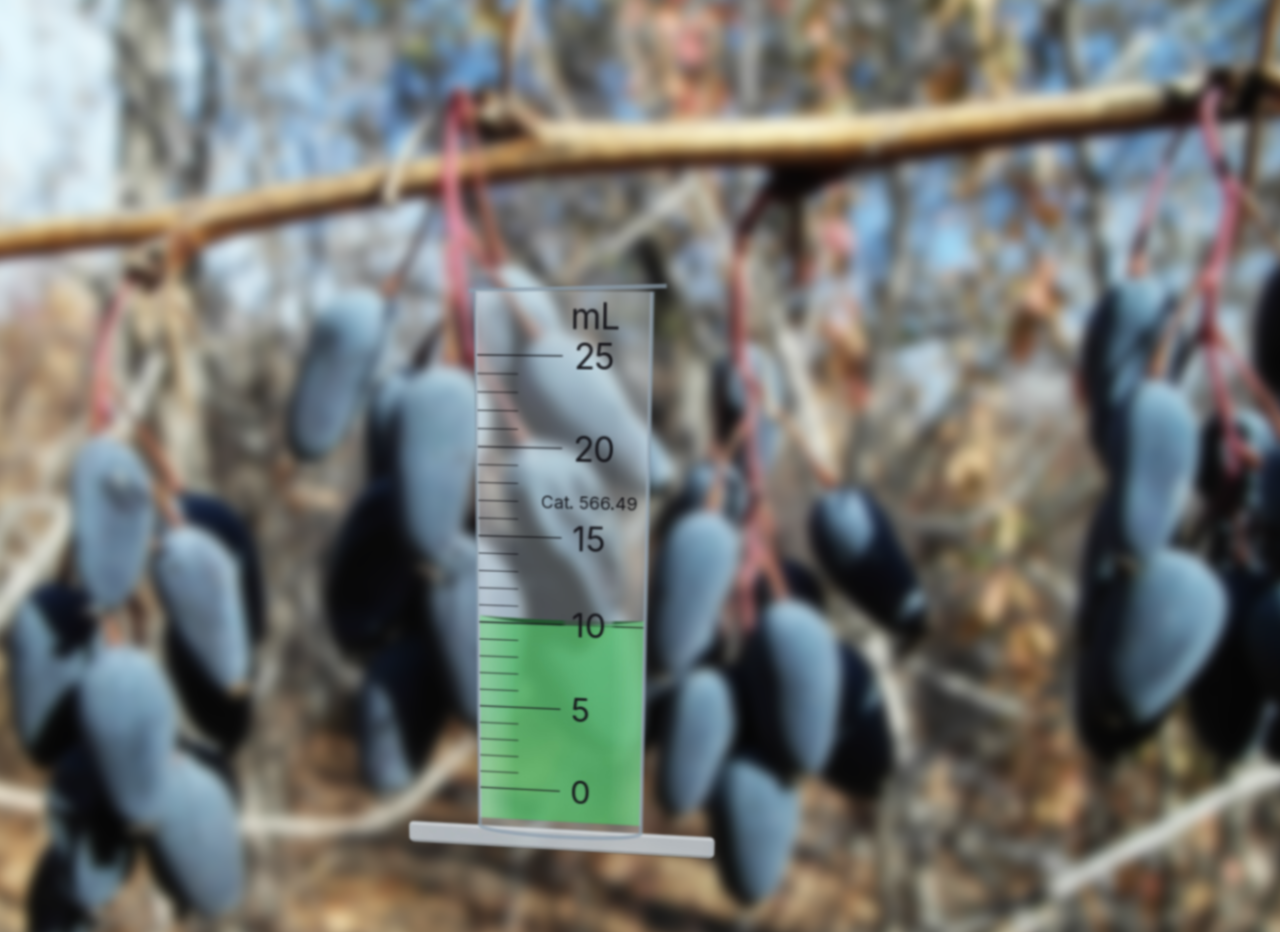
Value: 10 mL
